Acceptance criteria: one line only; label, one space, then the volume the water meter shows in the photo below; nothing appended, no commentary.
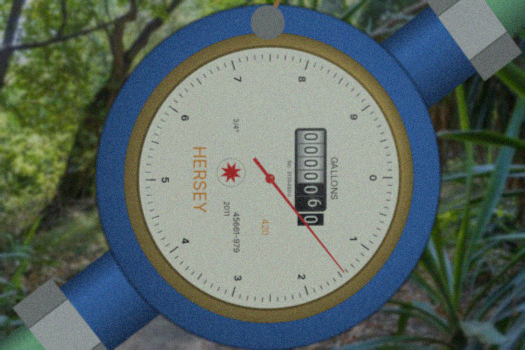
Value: 61.4 gal
